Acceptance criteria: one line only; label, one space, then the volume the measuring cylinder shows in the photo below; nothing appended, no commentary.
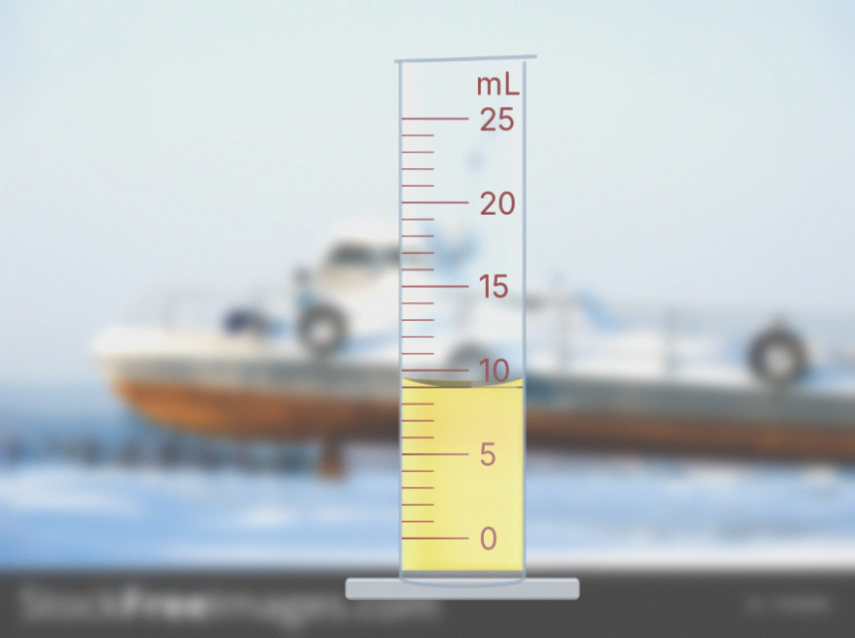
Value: 9 mL
